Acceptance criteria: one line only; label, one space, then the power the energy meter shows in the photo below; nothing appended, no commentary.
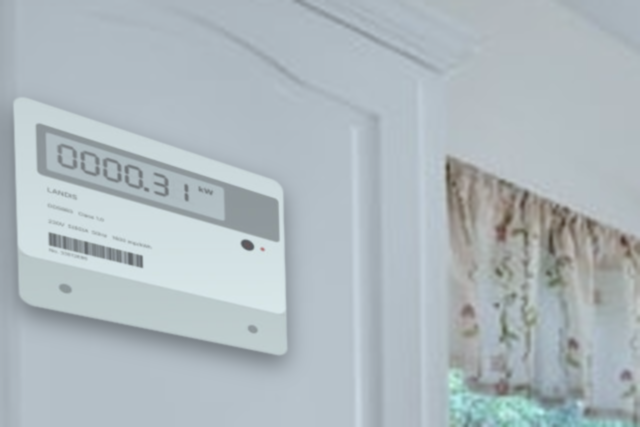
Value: 0.31 kW
